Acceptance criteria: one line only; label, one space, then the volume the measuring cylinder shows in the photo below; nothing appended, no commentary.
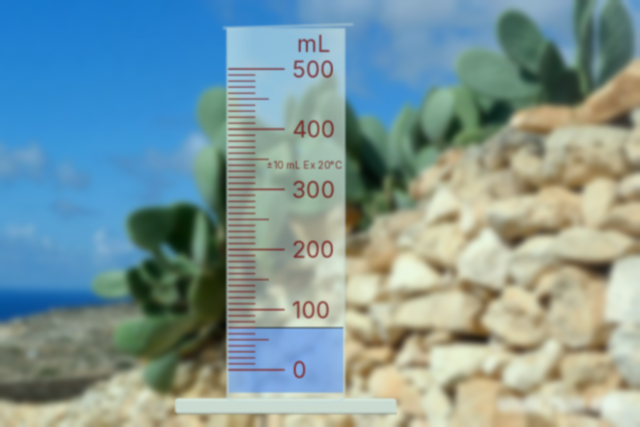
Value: 70 mL
